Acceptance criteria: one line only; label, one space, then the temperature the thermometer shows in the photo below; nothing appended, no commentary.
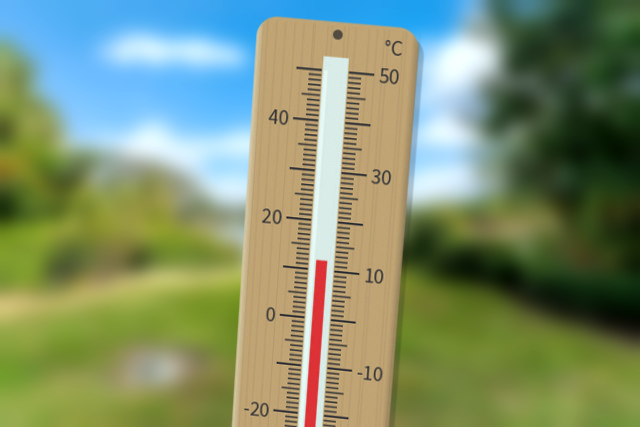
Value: 12 °C
